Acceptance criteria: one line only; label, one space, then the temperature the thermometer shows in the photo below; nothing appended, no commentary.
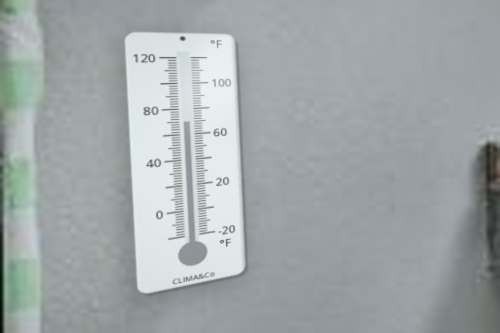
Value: 70 °F
